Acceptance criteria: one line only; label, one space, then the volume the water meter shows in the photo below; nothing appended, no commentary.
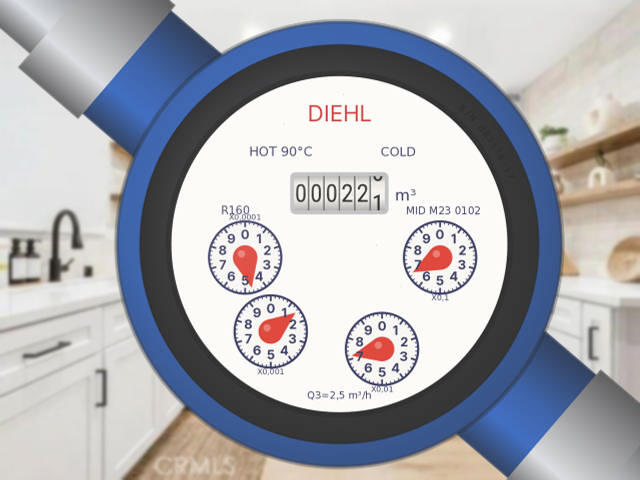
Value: 220.6714 m³
